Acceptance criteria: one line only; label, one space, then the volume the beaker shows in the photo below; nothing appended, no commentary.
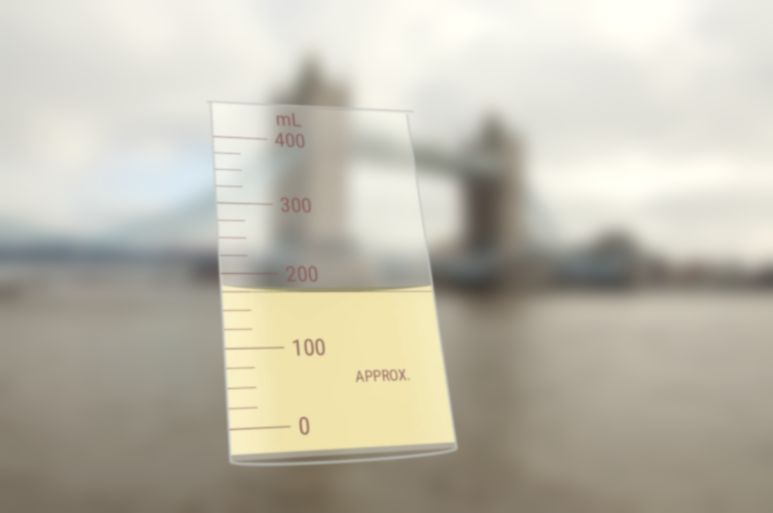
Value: 175 mL
